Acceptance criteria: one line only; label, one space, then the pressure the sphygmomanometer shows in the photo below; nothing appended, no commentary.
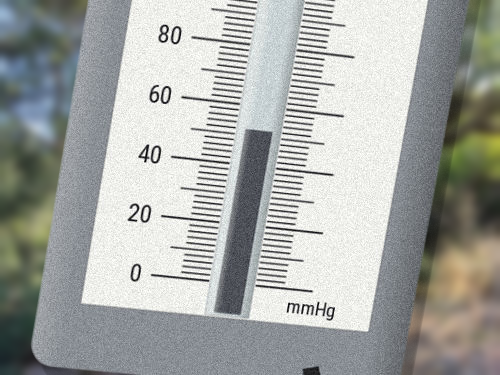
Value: 52 mmHg
